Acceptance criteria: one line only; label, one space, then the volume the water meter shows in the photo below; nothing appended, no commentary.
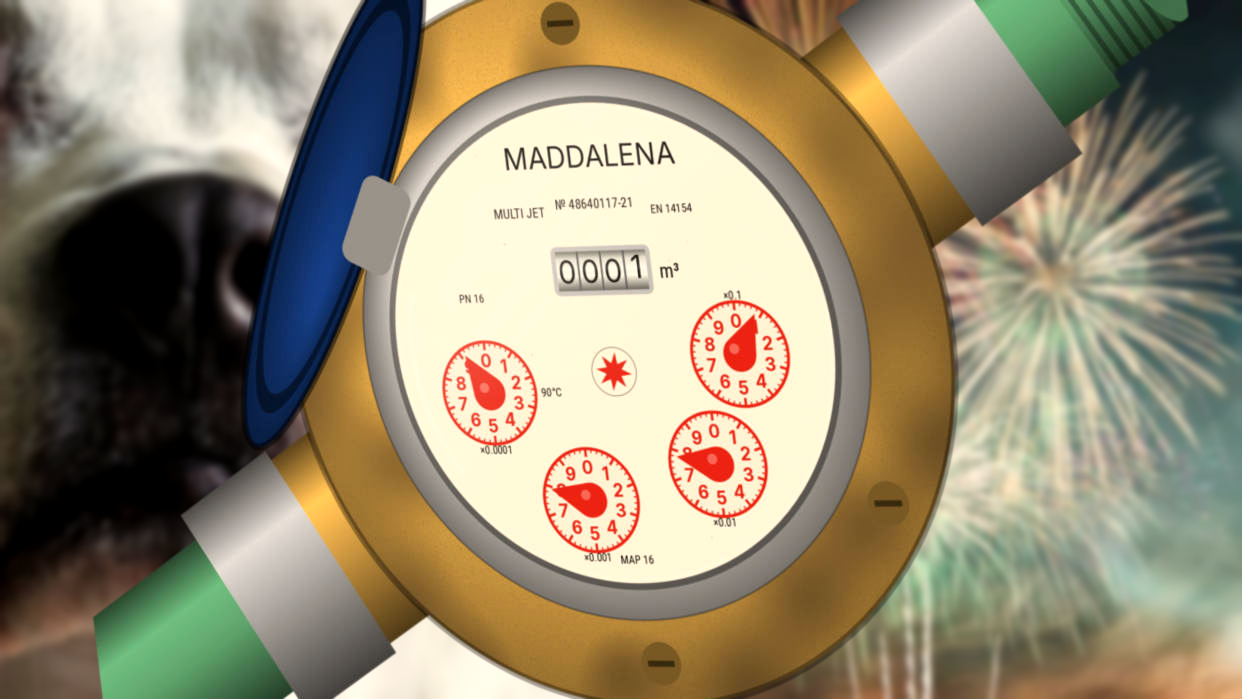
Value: 1.0779 m³
